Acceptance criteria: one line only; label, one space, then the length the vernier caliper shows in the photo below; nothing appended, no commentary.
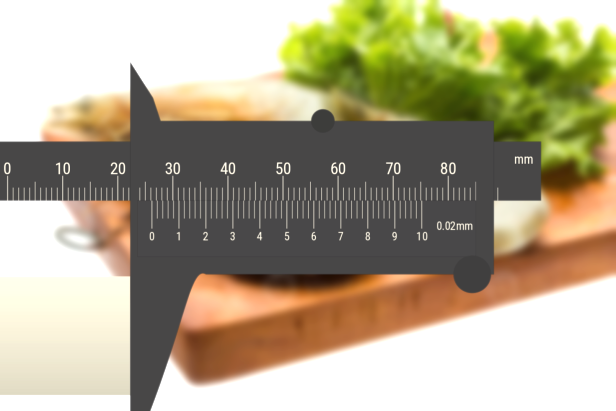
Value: 26.2 mm
